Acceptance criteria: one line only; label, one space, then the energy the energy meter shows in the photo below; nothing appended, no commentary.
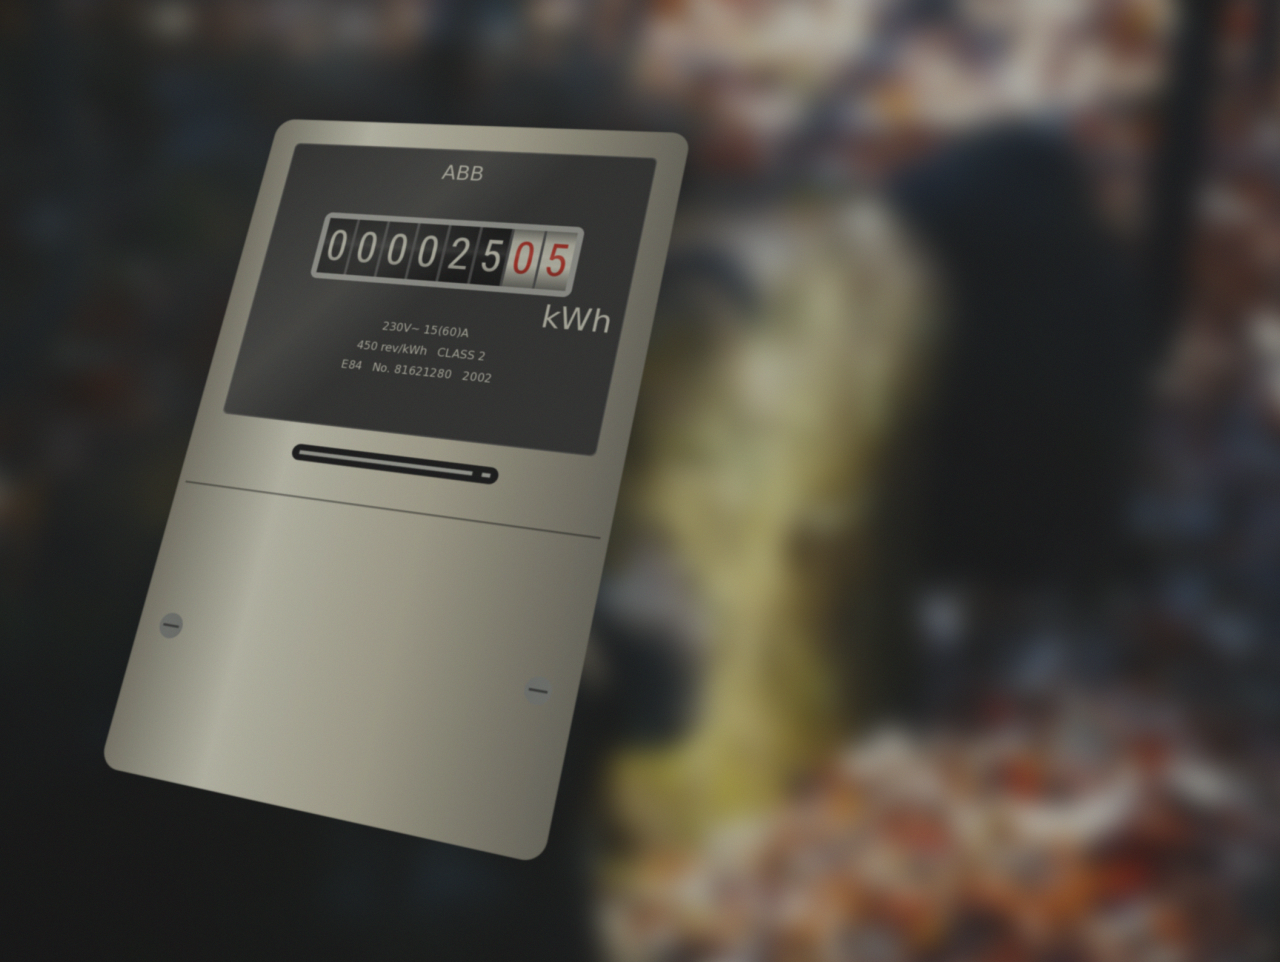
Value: 25.05 kWh
